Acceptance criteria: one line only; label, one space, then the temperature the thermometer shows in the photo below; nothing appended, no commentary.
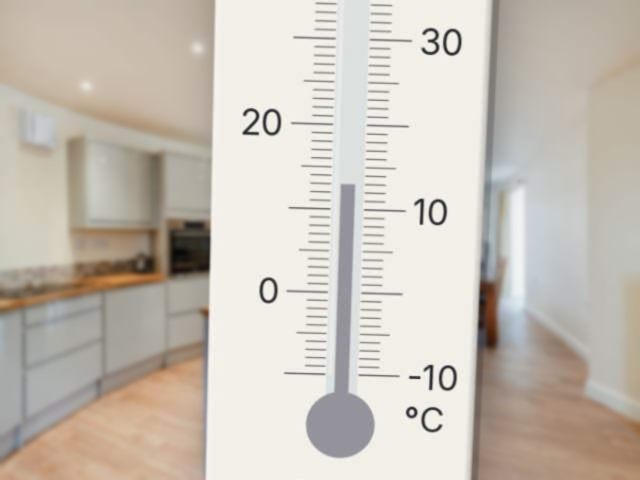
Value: 13 °C
